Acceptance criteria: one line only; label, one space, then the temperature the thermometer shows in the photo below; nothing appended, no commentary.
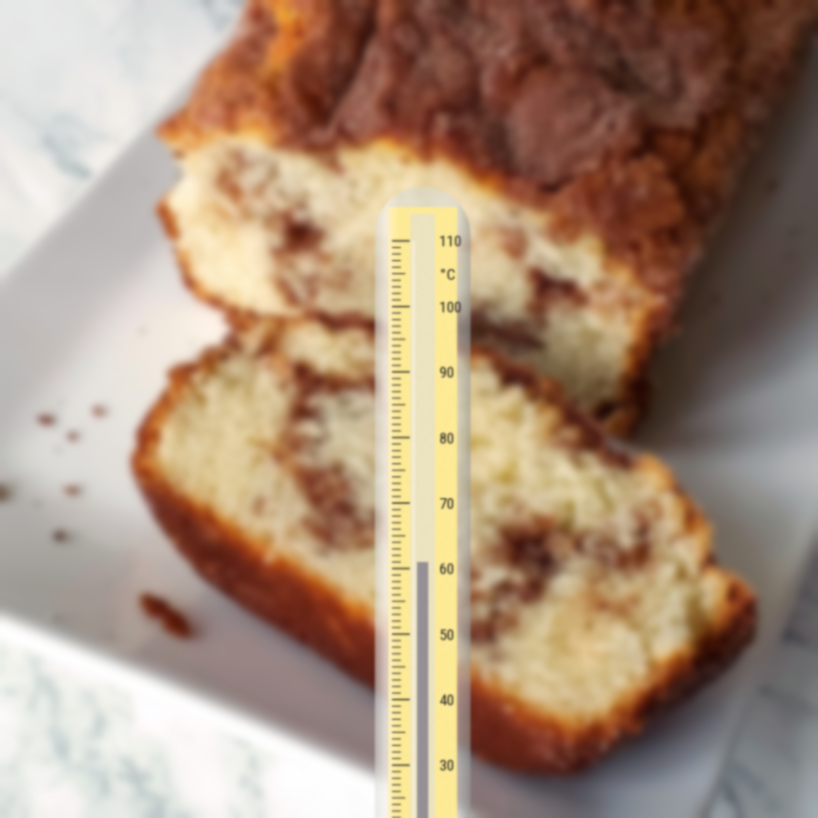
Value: 61 °C
